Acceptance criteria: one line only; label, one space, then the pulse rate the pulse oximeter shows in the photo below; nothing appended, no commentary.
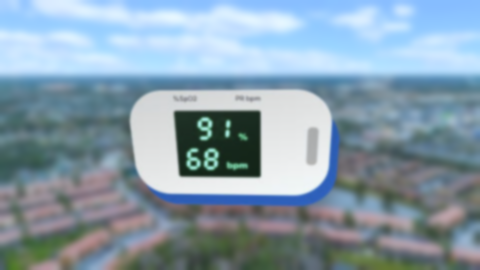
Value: 68 bpm
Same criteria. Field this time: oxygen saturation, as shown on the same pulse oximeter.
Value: 91 %
